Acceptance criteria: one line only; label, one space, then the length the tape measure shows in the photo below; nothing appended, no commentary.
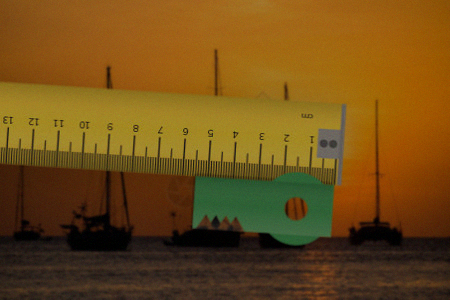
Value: 5.5 cm
